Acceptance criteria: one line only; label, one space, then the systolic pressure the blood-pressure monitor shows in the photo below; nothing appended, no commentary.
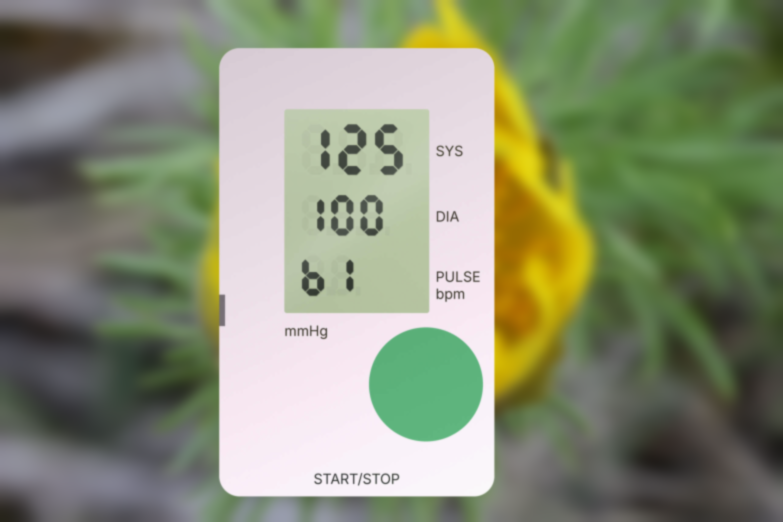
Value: 125 mmHg
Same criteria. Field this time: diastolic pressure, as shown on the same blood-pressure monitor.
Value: 100 mmHg
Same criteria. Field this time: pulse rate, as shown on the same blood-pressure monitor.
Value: 61 bpm
